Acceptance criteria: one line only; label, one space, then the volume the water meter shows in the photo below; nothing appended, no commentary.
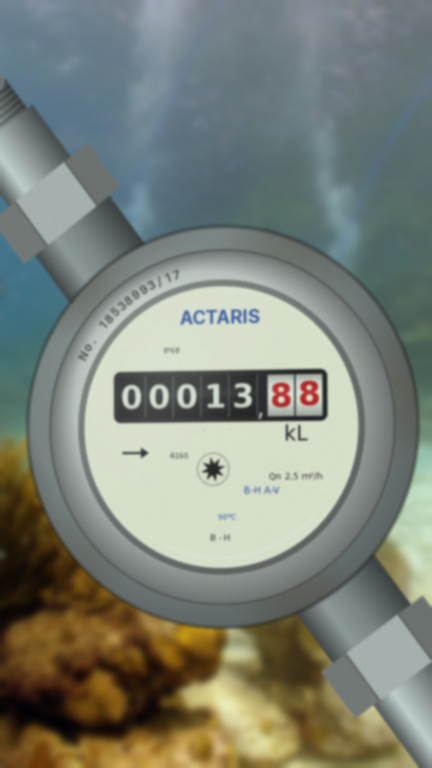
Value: 13.88 kL
